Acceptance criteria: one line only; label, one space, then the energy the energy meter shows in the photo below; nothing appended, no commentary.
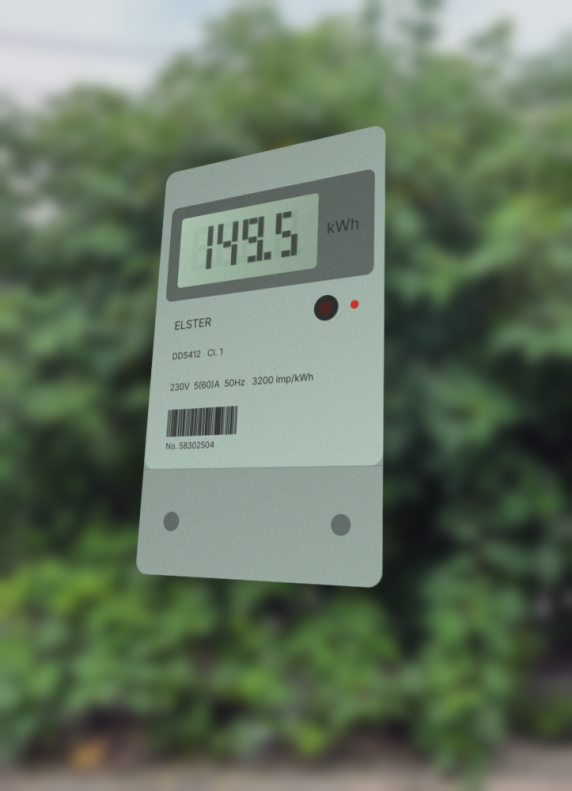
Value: 149.5 kWh
